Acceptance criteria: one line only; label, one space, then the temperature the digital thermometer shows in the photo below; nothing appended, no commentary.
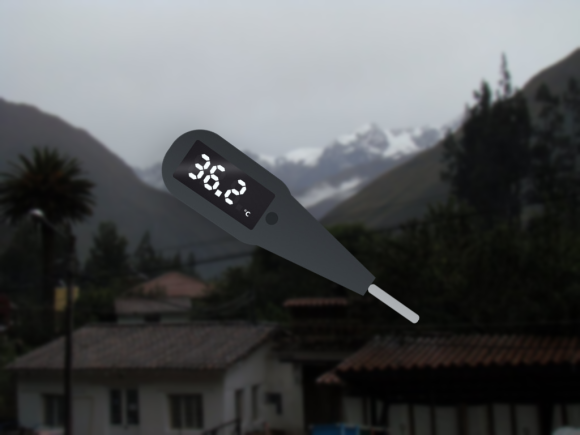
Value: 36.2 °C
